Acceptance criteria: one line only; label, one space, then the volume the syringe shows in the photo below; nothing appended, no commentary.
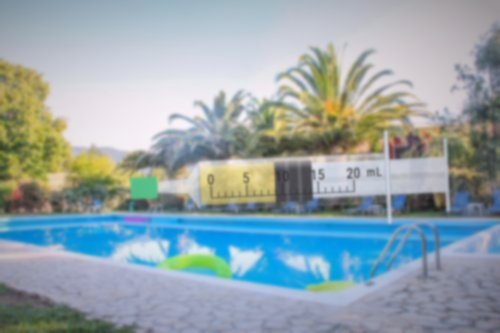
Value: 9 mL
